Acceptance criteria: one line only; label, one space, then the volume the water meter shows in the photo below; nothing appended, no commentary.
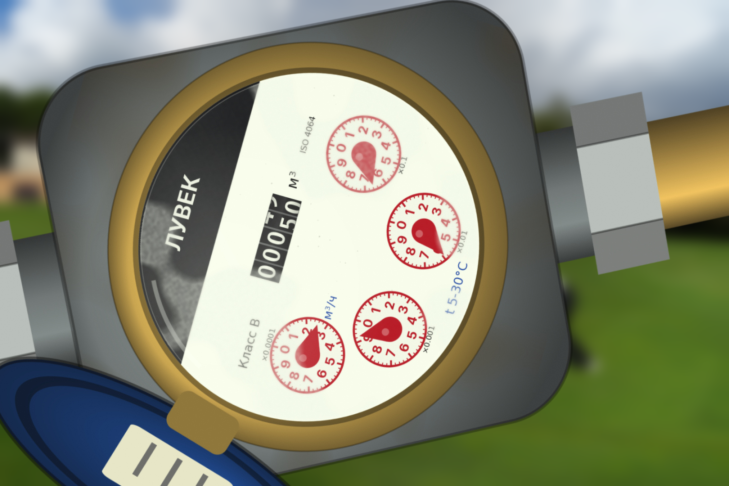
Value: 49.6592 m³
